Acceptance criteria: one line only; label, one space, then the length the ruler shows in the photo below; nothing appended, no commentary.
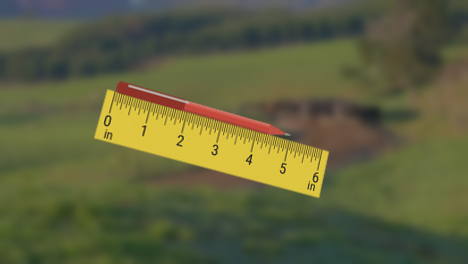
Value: 5 in
